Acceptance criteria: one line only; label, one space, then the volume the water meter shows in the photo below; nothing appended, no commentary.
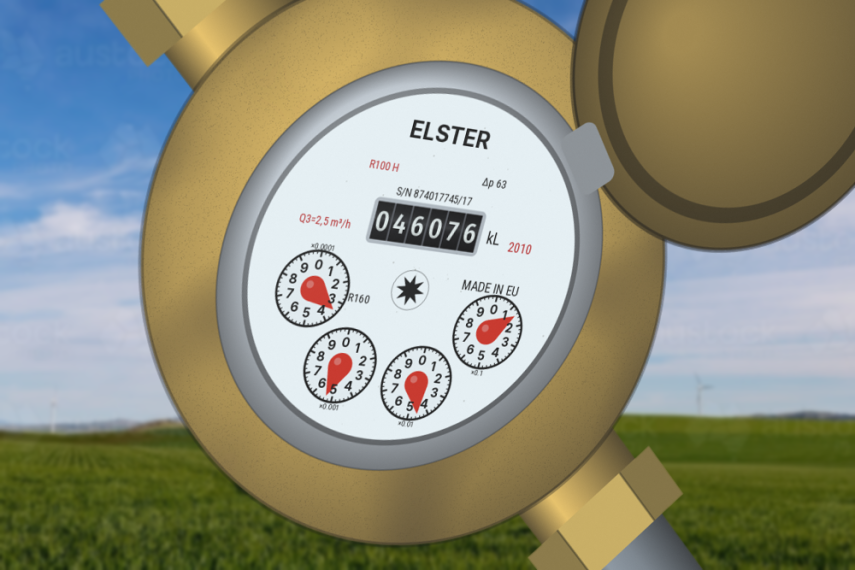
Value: 46076.1453 kL
